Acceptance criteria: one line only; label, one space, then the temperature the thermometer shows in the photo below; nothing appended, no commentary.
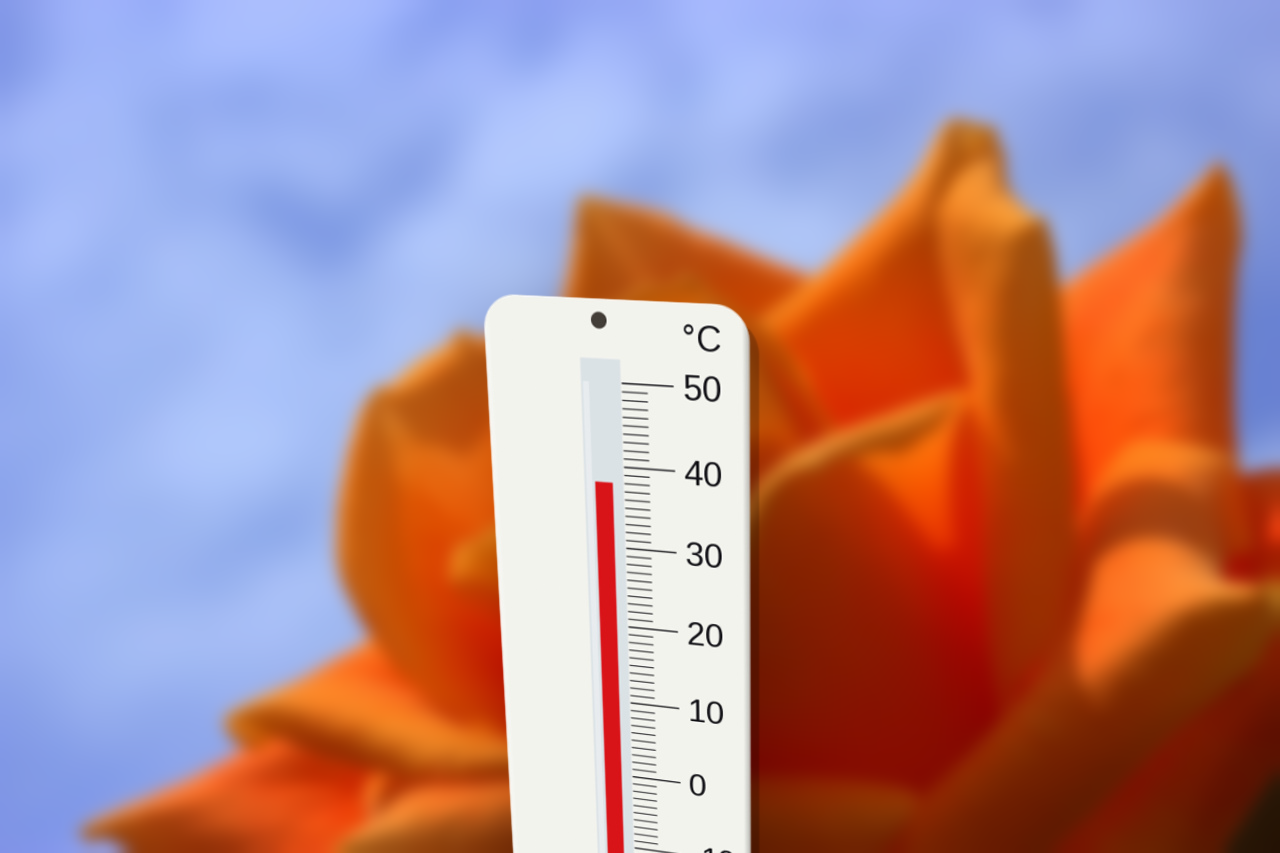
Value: 38 °C
